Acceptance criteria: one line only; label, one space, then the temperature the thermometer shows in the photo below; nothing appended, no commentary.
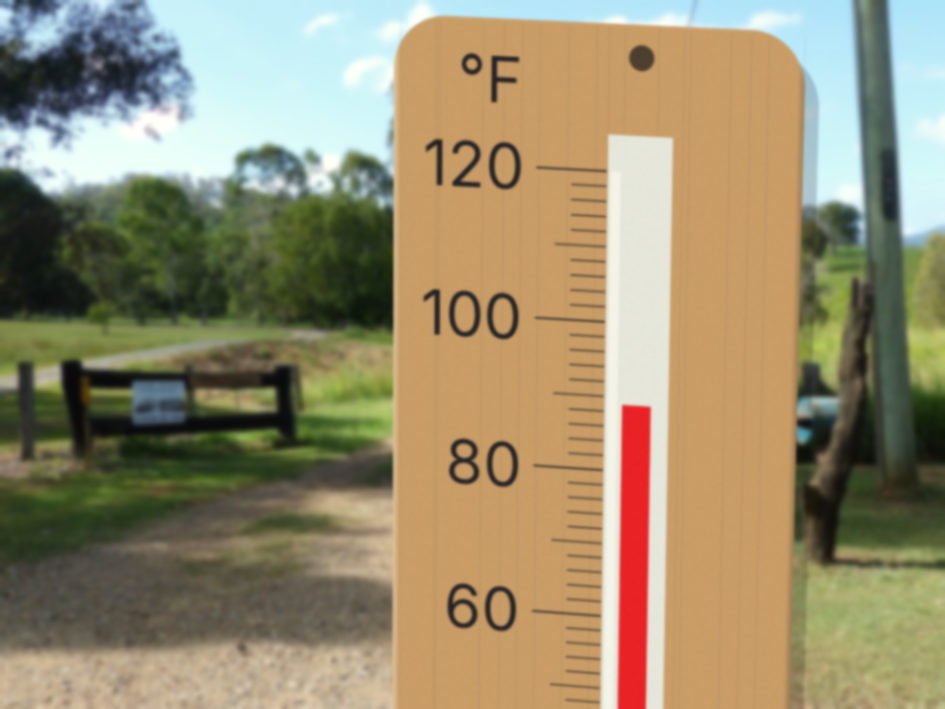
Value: 89 °F
